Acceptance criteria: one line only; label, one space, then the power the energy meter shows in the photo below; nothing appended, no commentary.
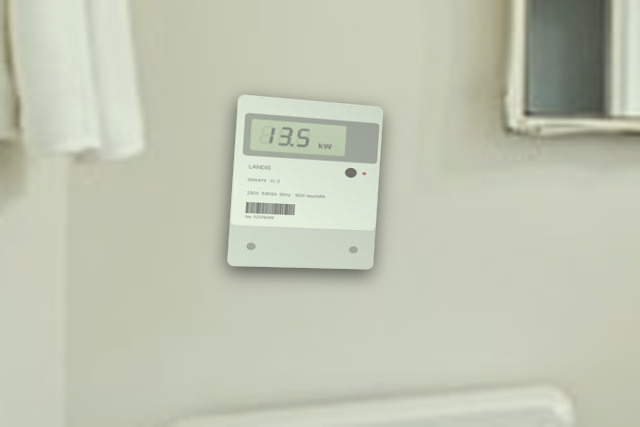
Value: 13.5 kW
